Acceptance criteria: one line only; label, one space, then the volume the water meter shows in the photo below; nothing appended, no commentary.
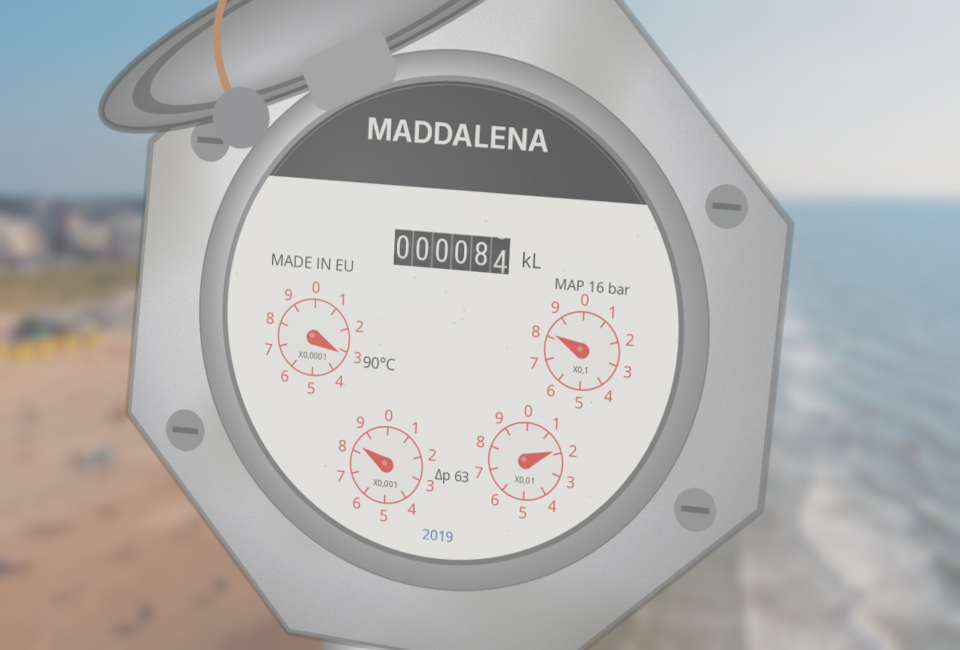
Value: 83.8183 kL
